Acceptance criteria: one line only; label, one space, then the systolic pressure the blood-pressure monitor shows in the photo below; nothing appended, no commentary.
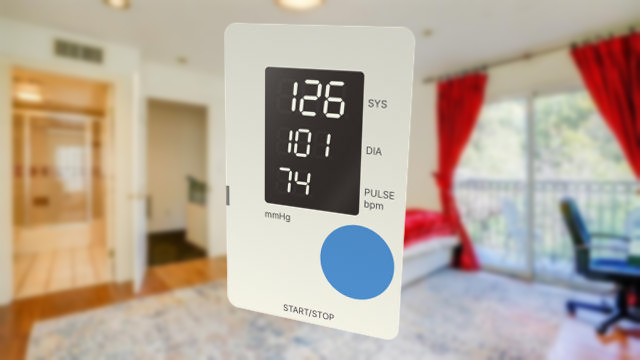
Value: 126 mmHg
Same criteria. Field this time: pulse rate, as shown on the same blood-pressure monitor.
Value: 74 bpm
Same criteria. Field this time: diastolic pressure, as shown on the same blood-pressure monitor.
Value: 101 mmHg
